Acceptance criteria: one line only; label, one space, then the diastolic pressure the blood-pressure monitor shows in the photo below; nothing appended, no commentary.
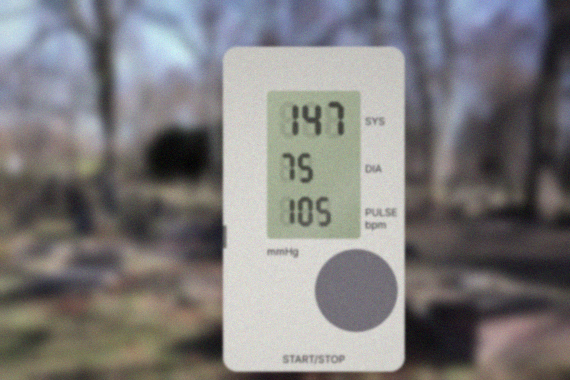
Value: 75 mmHg
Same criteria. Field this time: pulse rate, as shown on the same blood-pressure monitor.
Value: 105 bpm
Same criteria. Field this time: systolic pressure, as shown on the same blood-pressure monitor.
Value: 147 mmHg
